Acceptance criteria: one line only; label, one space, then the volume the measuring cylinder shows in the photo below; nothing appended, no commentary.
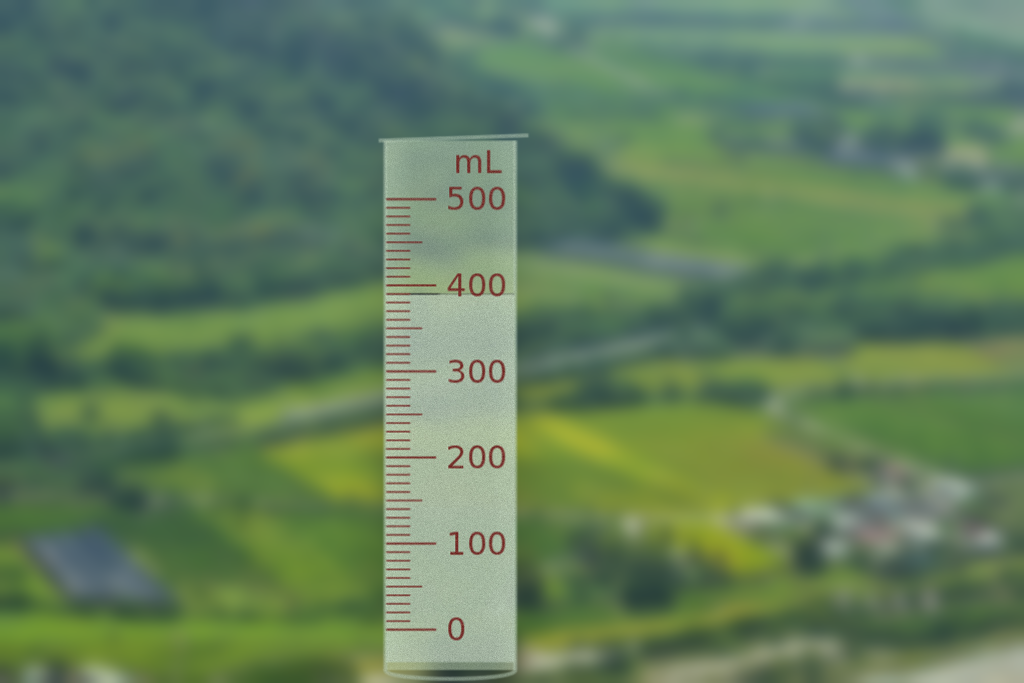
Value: 390 mL
